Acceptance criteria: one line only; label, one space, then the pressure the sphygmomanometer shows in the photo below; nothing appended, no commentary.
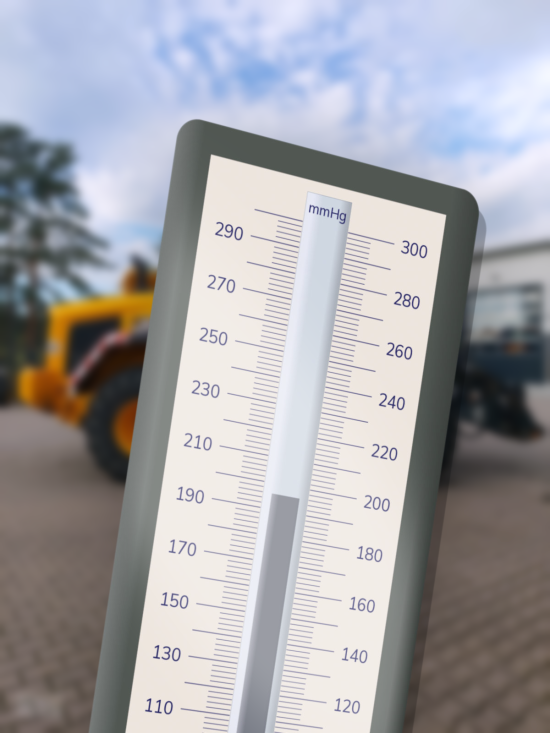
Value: 196 mmHg
